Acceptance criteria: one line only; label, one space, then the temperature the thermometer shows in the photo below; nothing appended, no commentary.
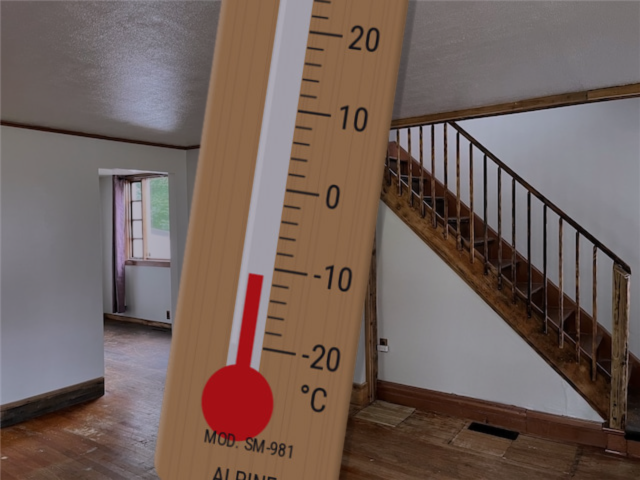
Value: -11 °C
